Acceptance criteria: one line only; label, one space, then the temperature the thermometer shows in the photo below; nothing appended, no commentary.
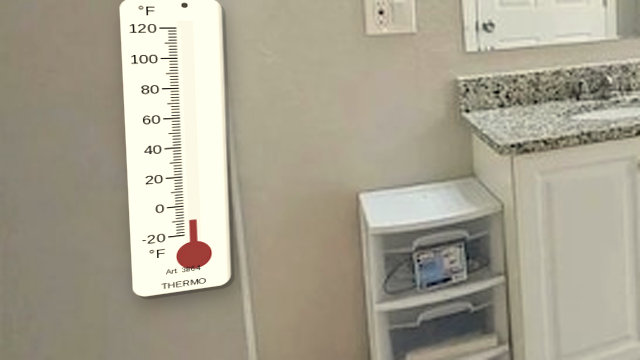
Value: -10 °F
